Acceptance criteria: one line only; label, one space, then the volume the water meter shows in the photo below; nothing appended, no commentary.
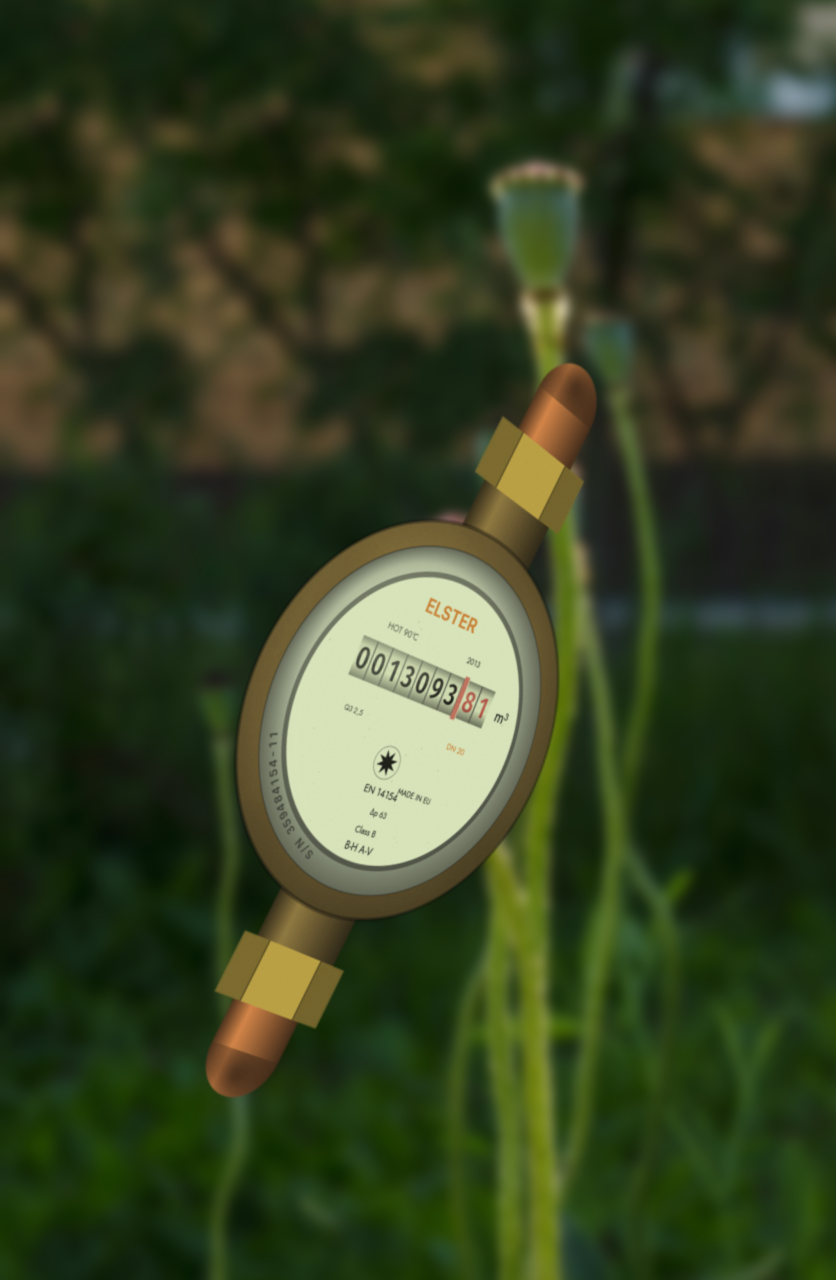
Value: 13093.81 m³
